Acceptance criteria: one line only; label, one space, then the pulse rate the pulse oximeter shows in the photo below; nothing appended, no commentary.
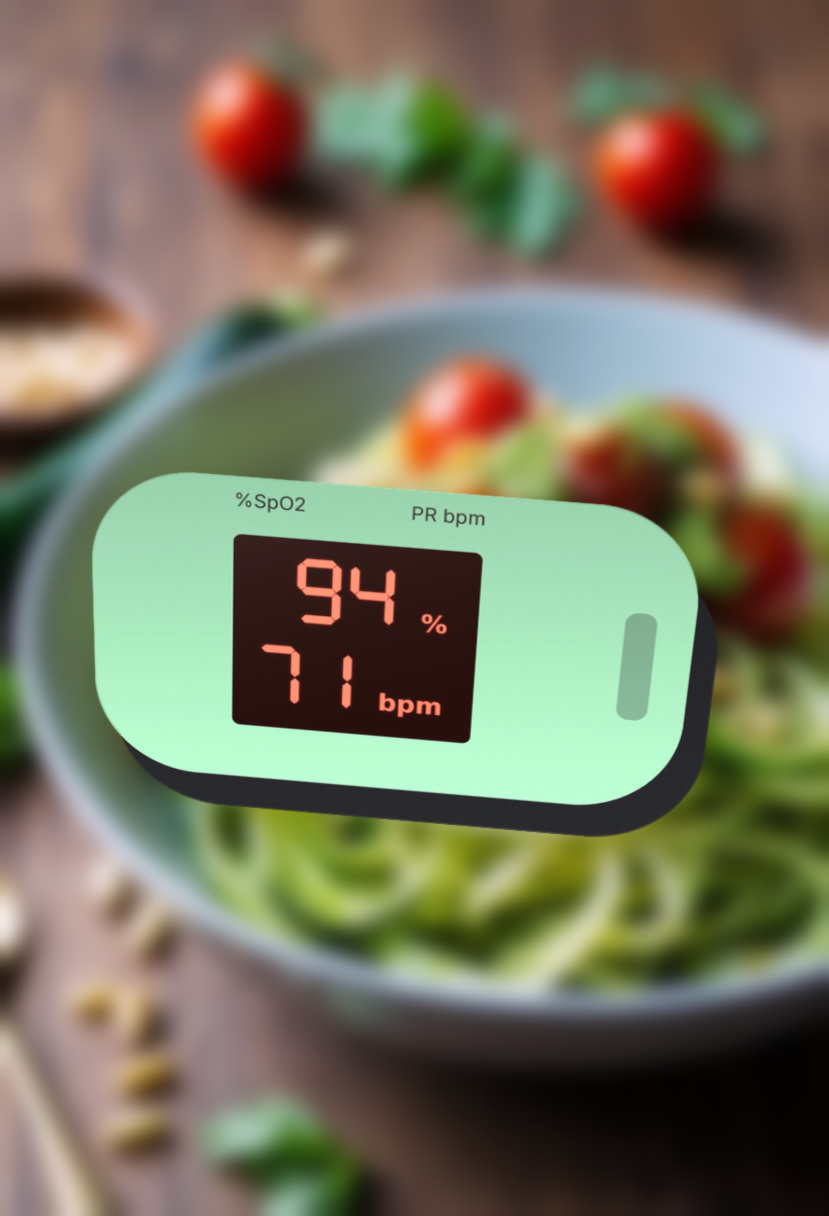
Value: 71 bpm
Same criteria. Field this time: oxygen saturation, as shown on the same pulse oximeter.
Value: 94 %
